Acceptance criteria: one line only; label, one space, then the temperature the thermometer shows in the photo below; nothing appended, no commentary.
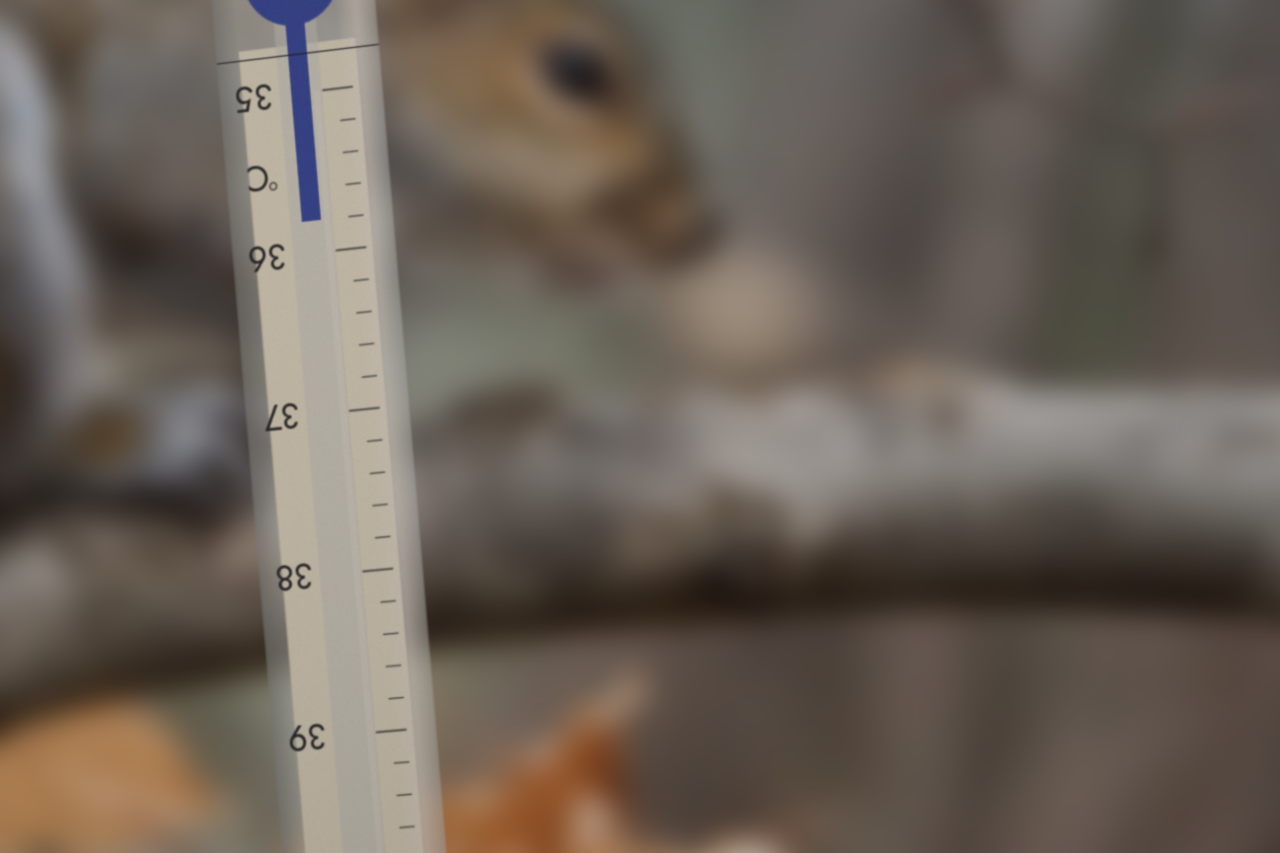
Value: 35.8 °C
